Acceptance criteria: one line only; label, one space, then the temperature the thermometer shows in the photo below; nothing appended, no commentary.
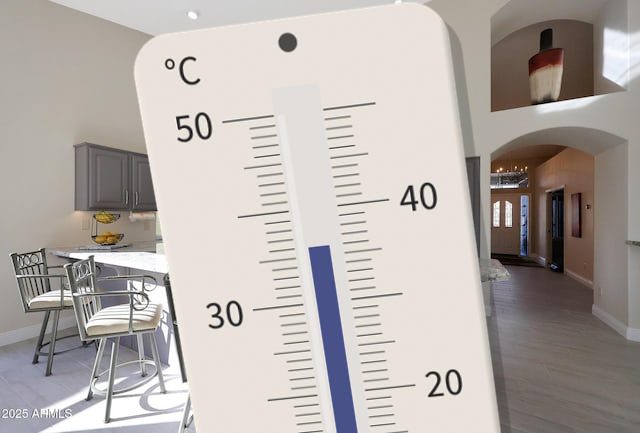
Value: 36 °C
